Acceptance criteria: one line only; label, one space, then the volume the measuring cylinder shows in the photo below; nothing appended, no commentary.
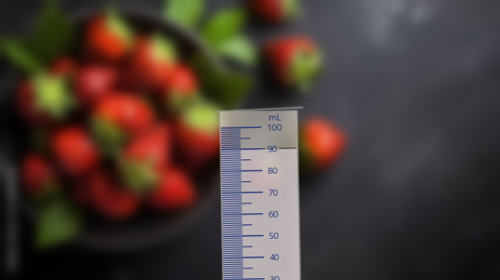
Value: 90 mL
